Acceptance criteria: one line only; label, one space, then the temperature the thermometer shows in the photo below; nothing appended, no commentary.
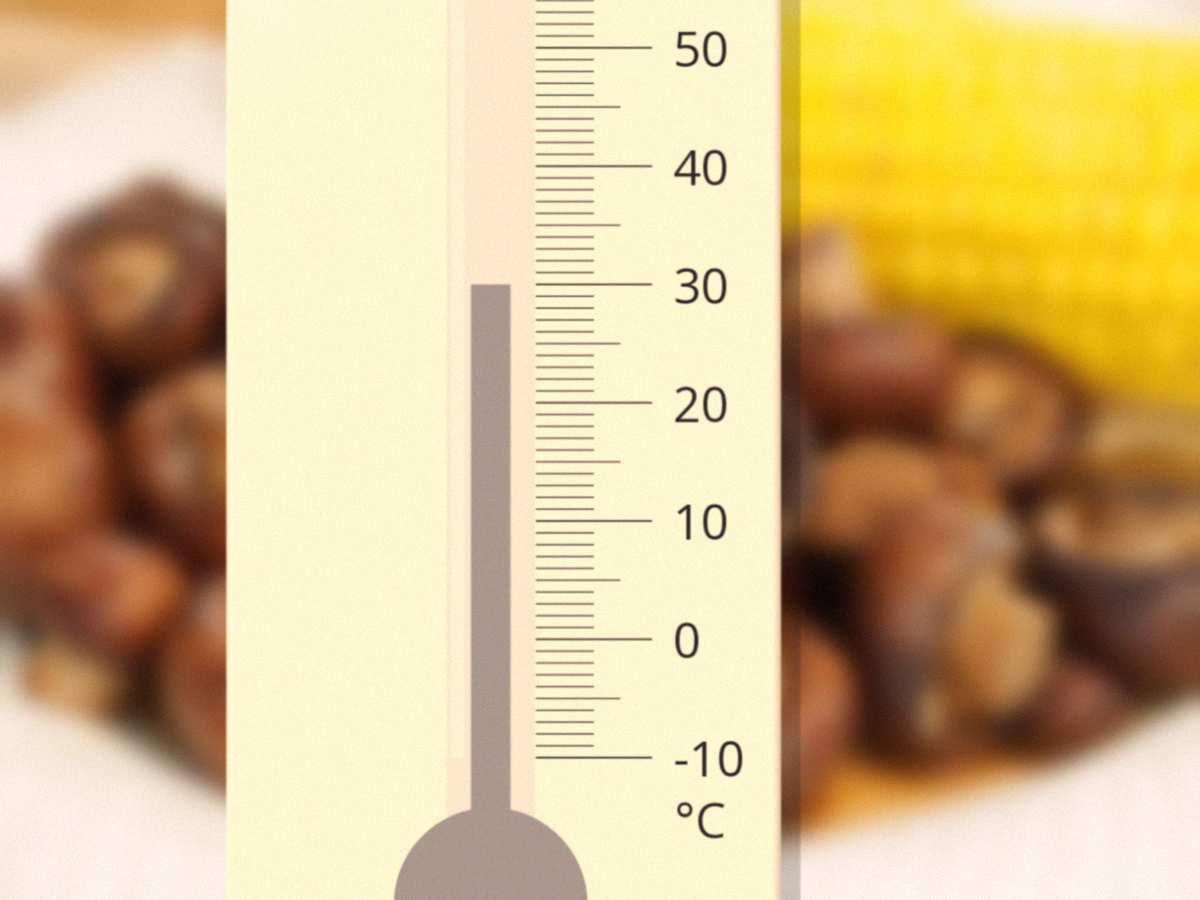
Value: 30 °C
